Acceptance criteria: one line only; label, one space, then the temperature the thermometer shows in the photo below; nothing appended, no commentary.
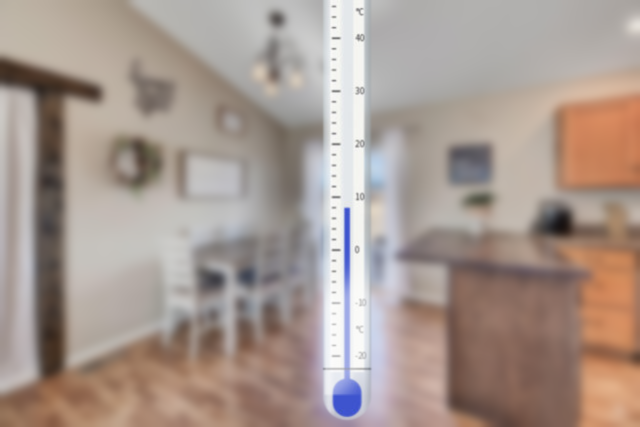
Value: 8 °C
